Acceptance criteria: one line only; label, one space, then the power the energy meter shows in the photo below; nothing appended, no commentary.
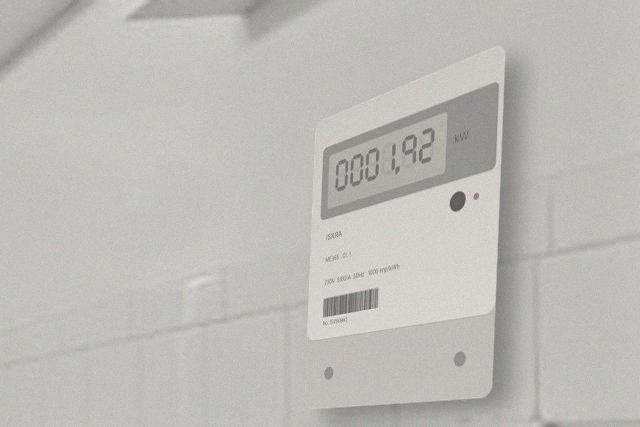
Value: 1.92 kW
